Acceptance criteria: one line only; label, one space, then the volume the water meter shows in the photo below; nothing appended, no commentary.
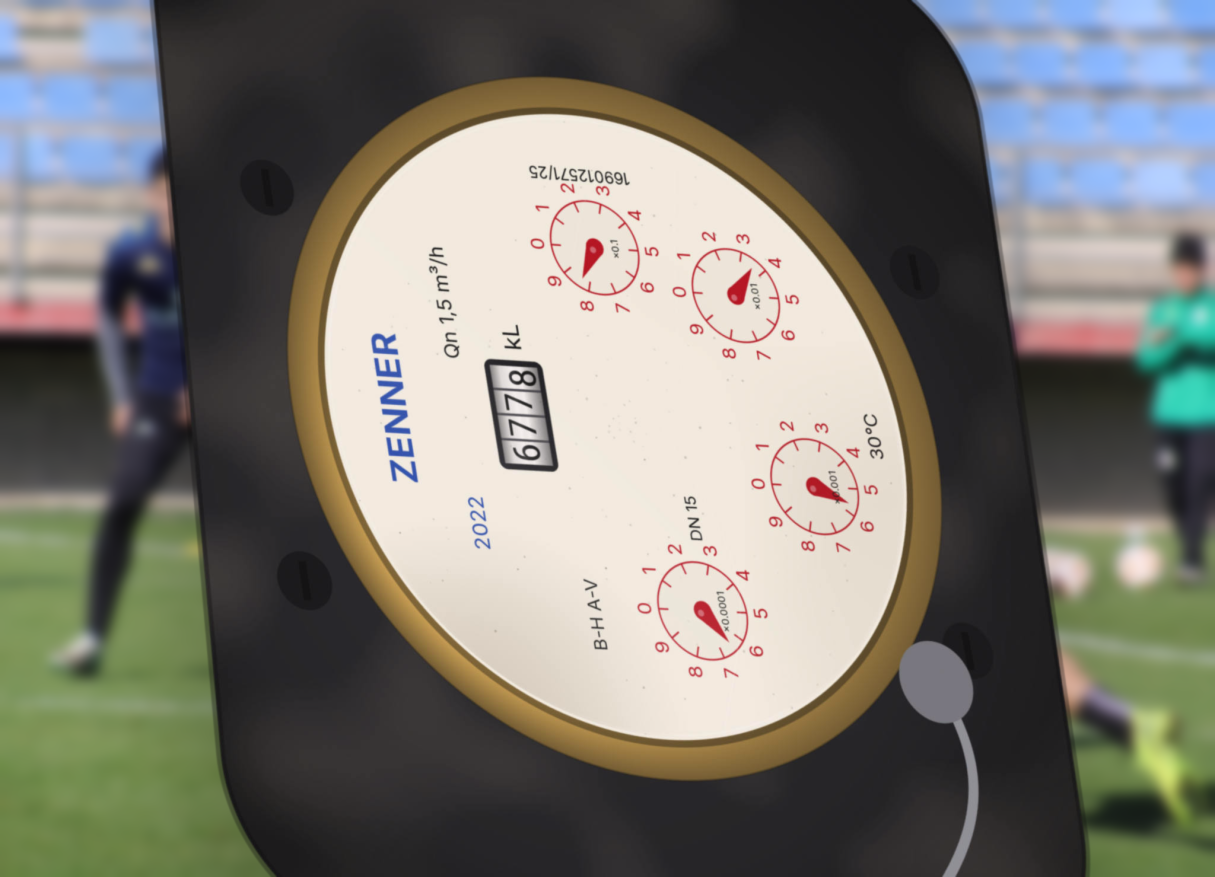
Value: 6777.8356 kL
